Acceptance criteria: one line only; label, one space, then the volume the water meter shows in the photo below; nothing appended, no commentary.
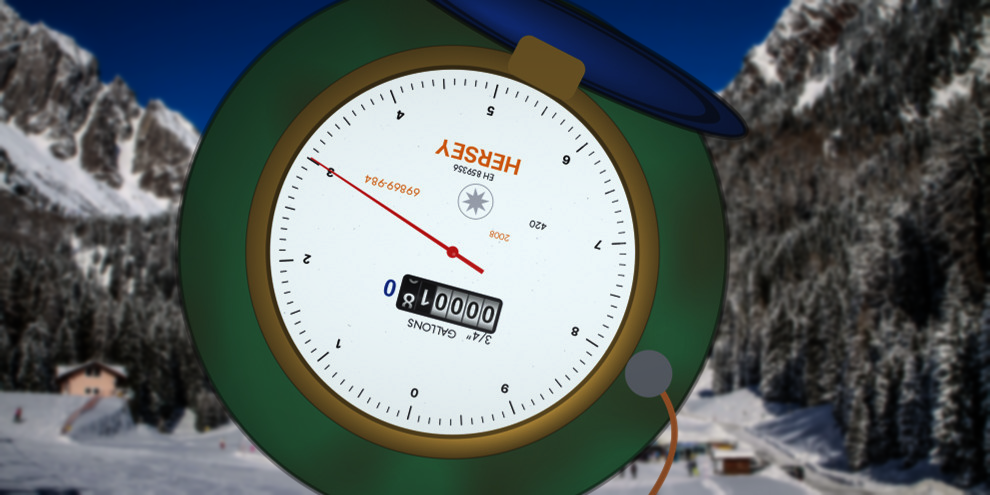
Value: 183.0 gal
